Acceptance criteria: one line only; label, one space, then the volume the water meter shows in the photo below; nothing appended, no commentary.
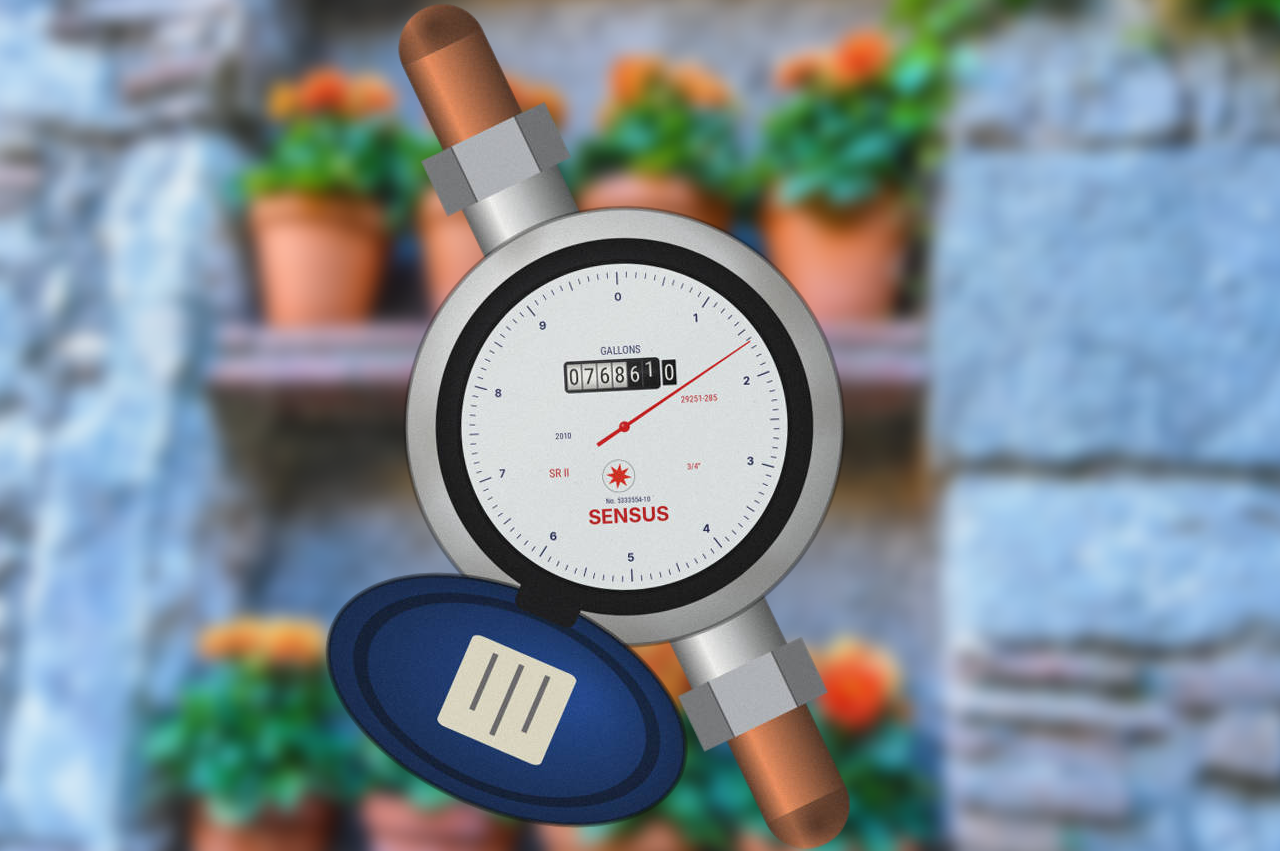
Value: 768611.6 gal
